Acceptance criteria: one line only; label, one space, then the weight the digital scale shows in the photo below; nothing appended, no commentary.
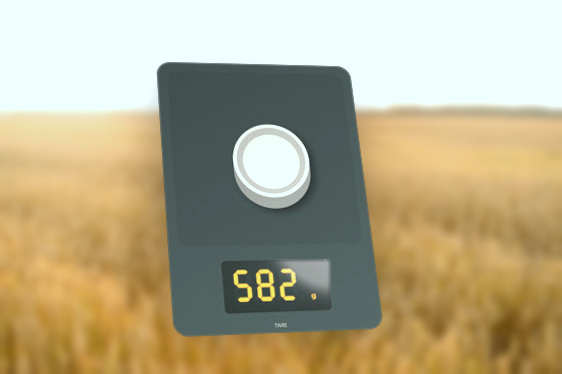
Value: 582 g
